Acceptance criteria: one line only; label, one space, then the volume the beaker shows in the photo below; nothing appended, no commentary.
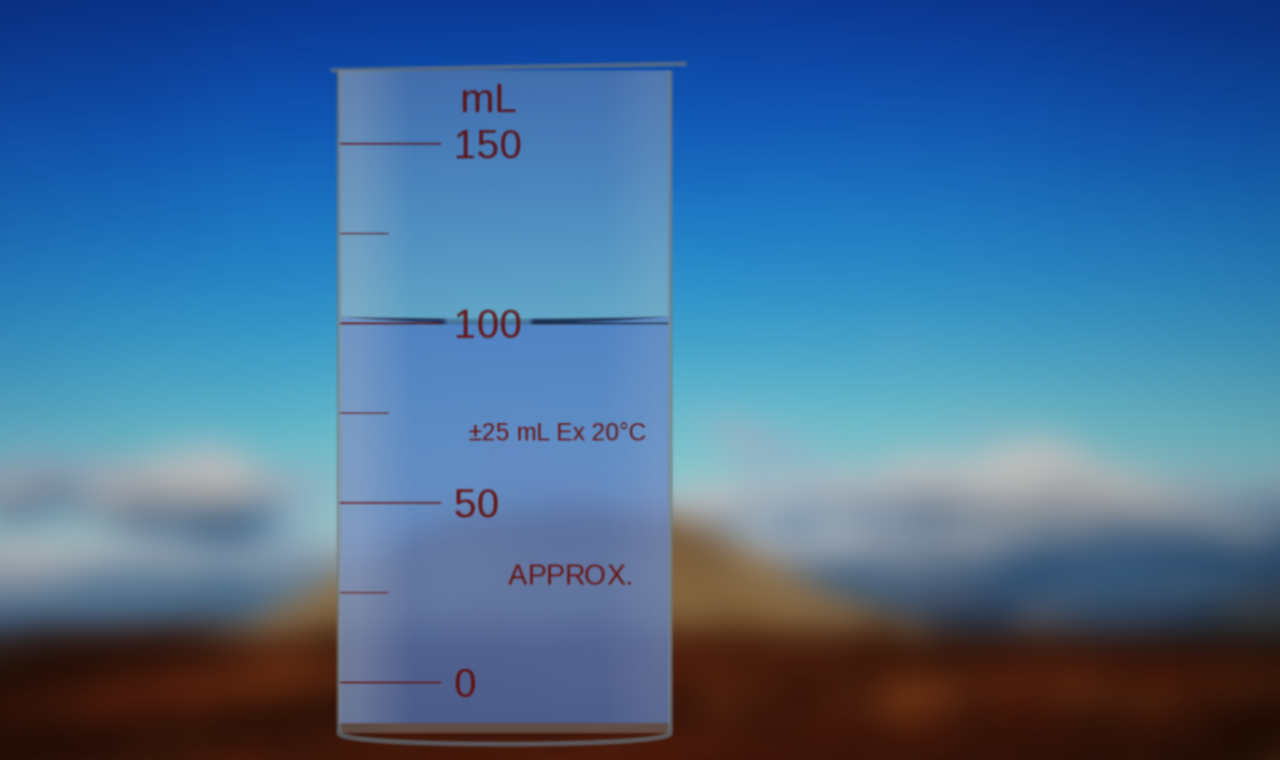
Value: 100 mL
